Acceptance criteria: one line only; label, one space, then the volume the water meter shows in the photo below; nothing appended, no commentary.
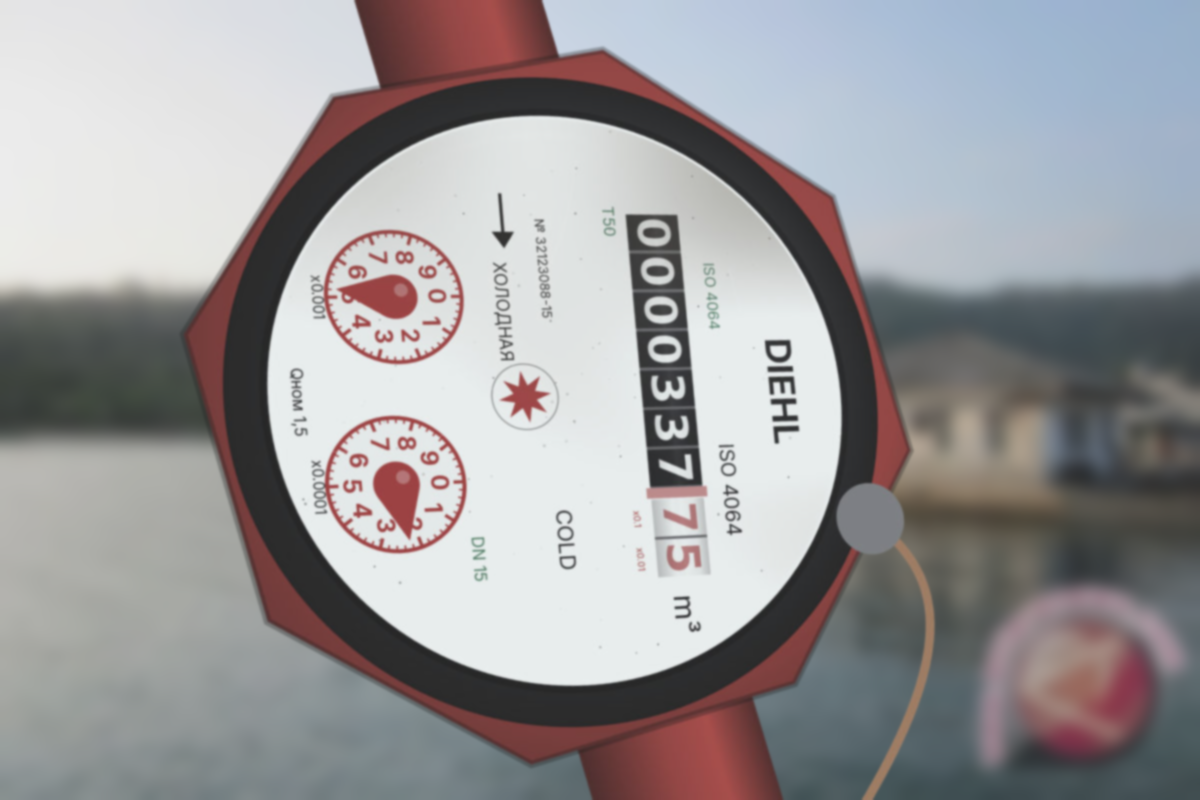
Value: 337.7552 m³
